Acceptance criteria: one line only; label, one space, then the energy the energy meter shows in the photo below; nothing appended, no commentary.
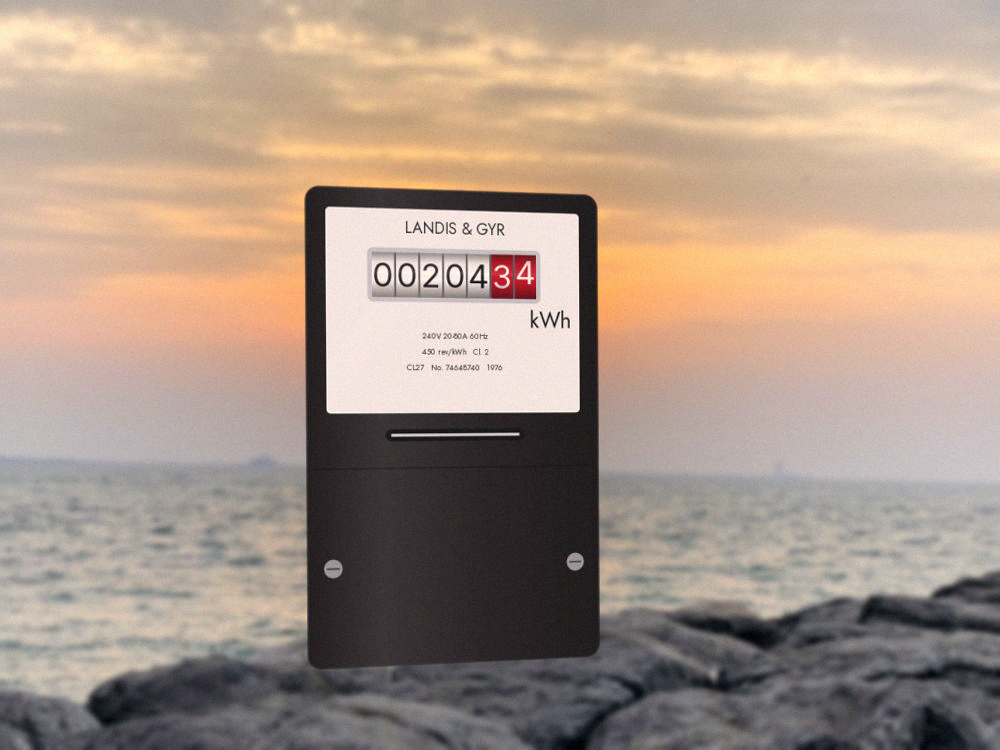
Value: 204.34 kWh
